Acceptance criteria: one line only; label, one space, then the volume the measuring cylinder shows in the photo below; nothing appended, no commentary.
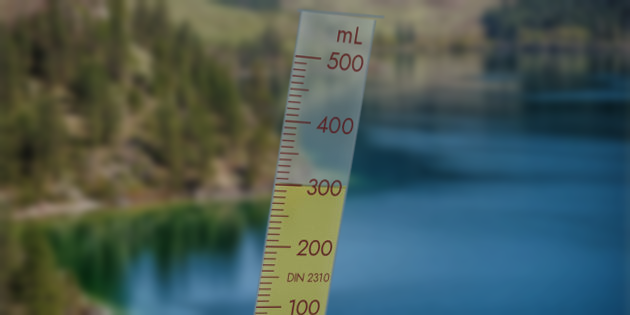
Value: 300 mL
